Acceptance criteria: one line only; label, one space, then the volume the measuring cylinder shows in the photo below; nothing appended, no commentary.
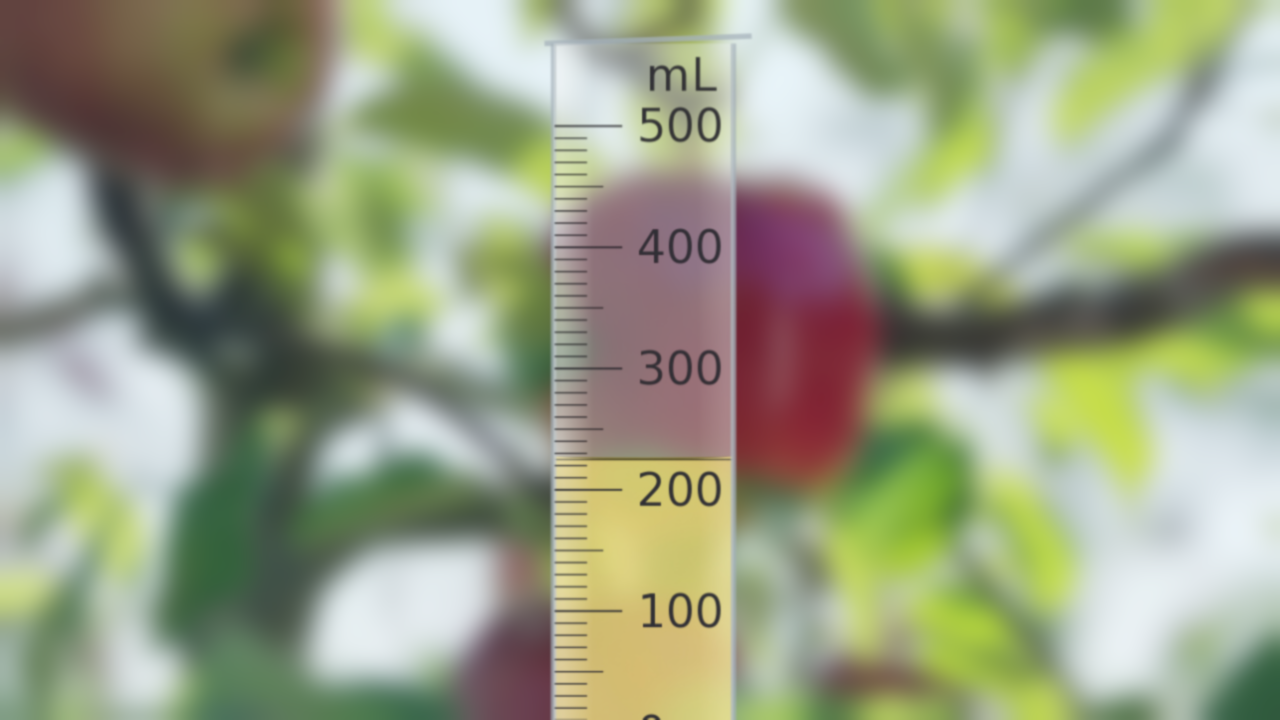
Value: 225 mL
